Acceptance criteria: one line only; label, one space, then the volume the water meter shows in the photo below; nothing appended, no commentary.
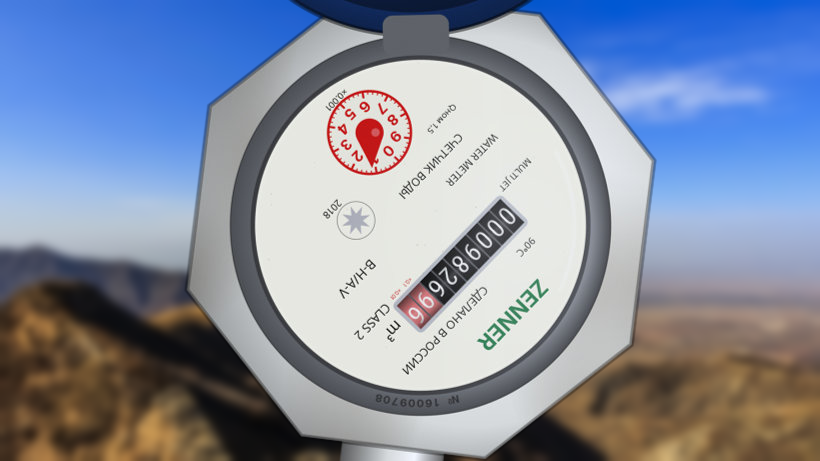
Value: 9826.961 m³
